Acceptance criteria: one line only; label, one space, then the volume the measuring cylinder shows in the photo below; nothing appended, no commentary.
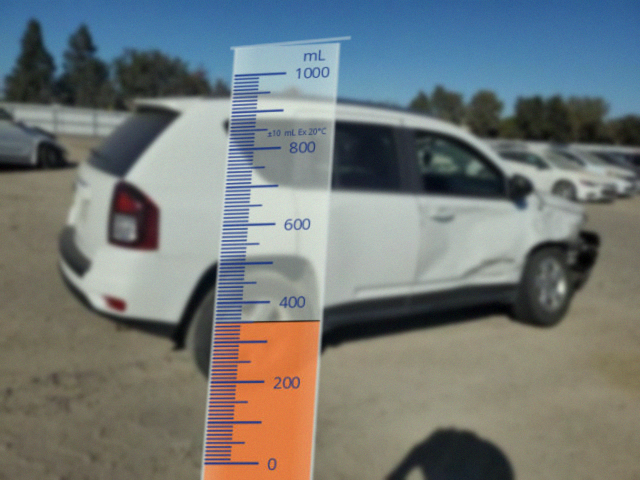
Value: 350 mL
